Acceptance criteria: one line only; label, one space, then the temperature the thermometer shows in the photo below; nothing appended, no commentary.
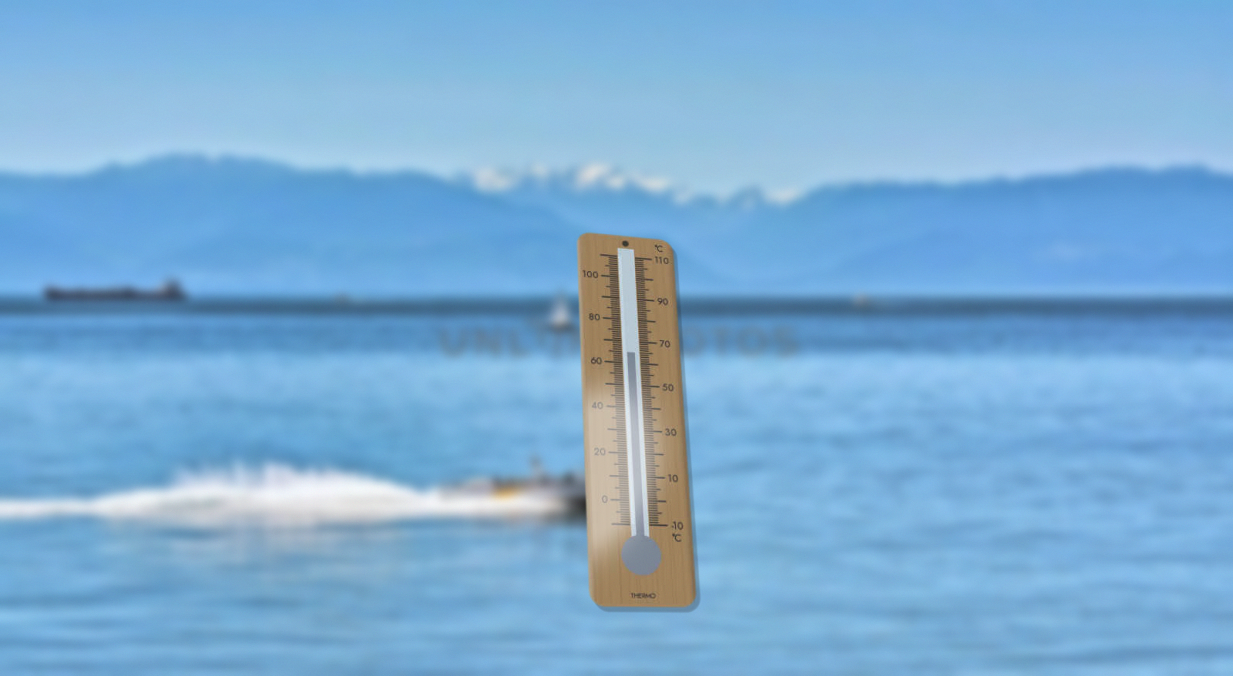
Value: 65 °C
